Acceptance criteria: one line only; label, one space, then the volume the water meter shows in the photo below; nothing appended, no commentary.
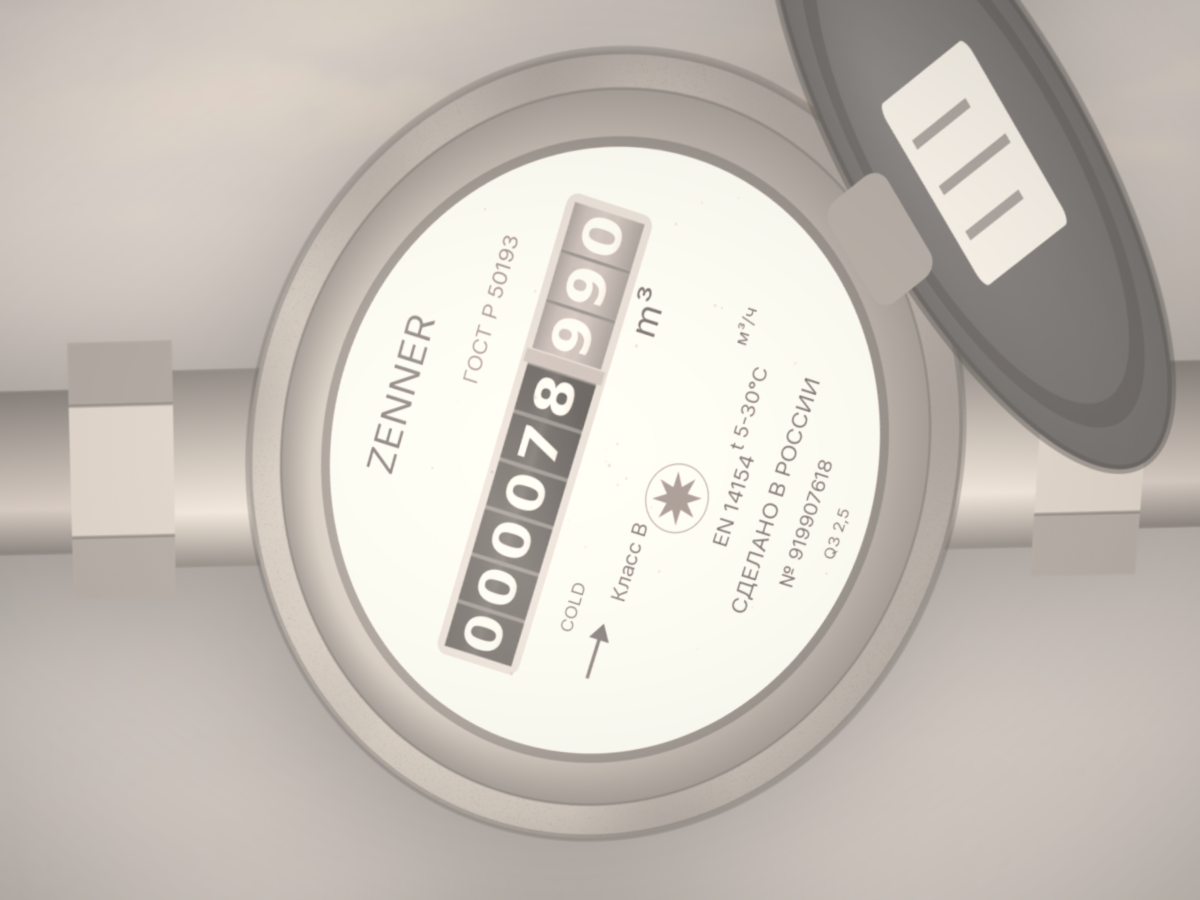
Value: 78.990 m³
